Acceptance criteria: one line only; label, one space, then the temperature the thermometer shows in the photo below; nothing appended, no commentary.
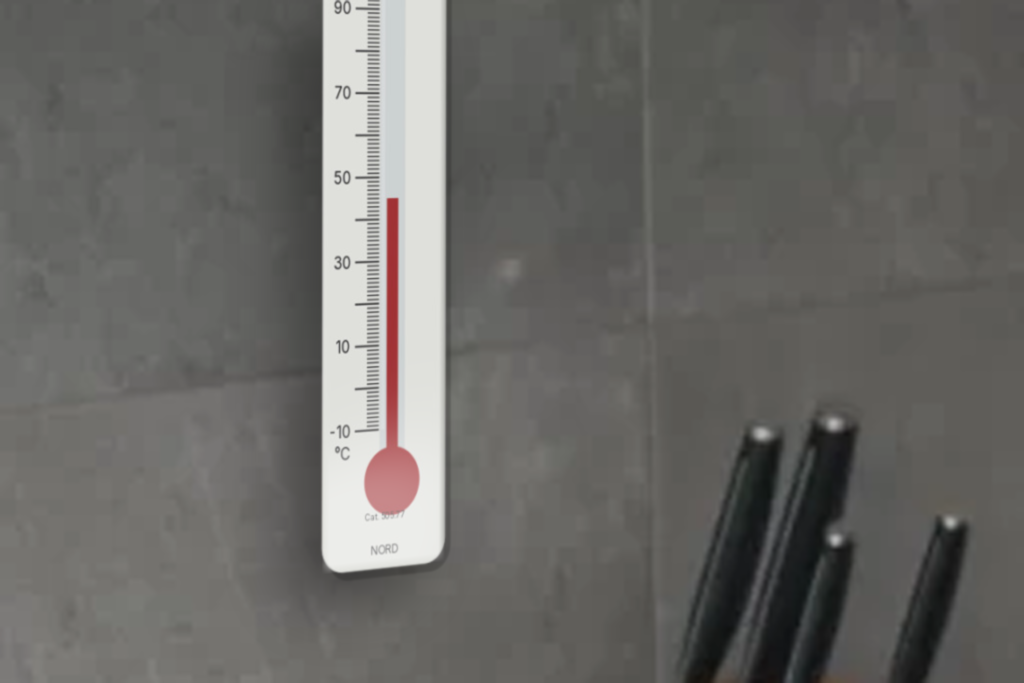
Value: 45 °C
